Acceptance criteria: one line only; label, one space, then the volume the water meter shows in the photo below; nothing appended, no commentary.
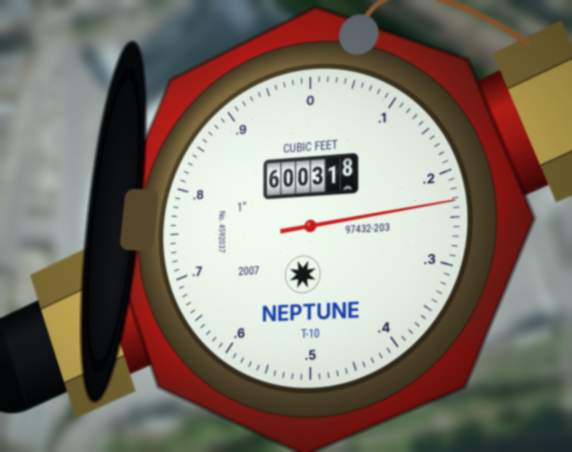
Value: 600318.23 ft³
